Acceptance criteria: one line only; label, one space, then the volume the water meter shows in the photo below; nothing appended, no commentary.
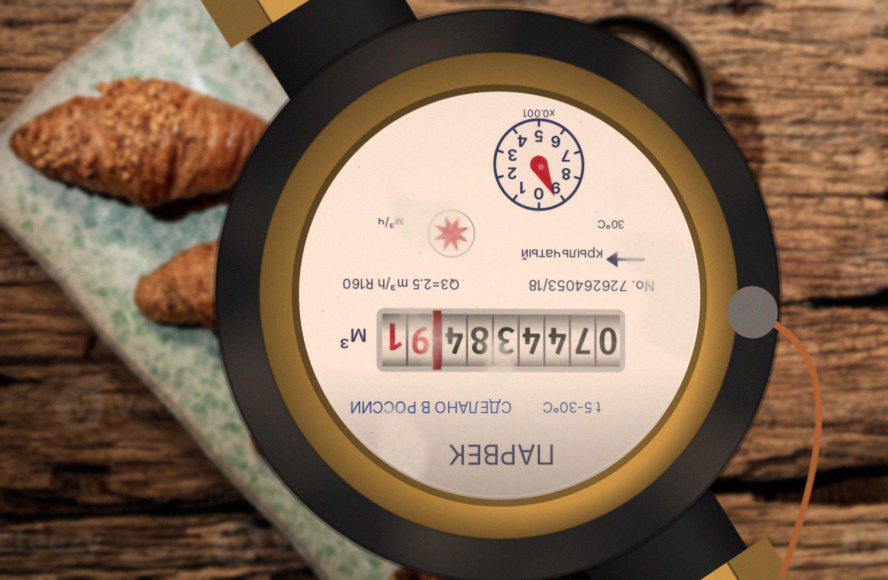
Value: 744384.909 m³
